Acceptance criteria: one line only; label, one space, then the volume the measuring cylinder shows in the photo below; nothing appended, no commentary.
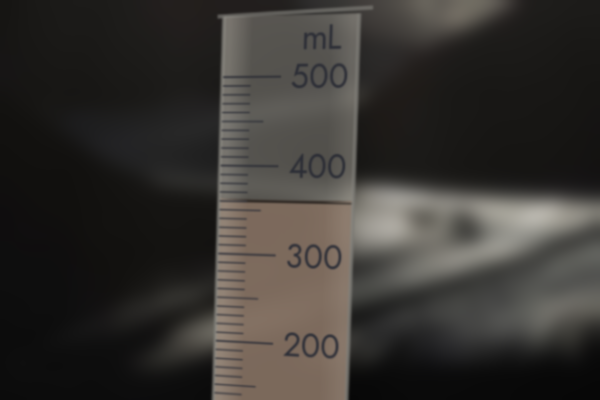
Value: 360 mL
